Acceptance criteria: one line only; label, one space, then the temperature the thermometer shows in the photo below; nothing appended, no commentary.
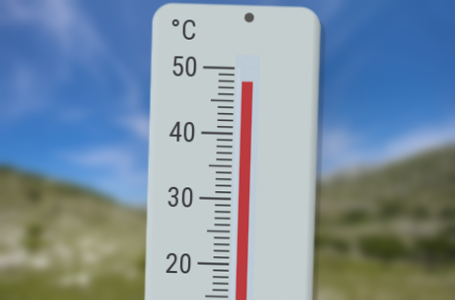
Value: 48 °C
